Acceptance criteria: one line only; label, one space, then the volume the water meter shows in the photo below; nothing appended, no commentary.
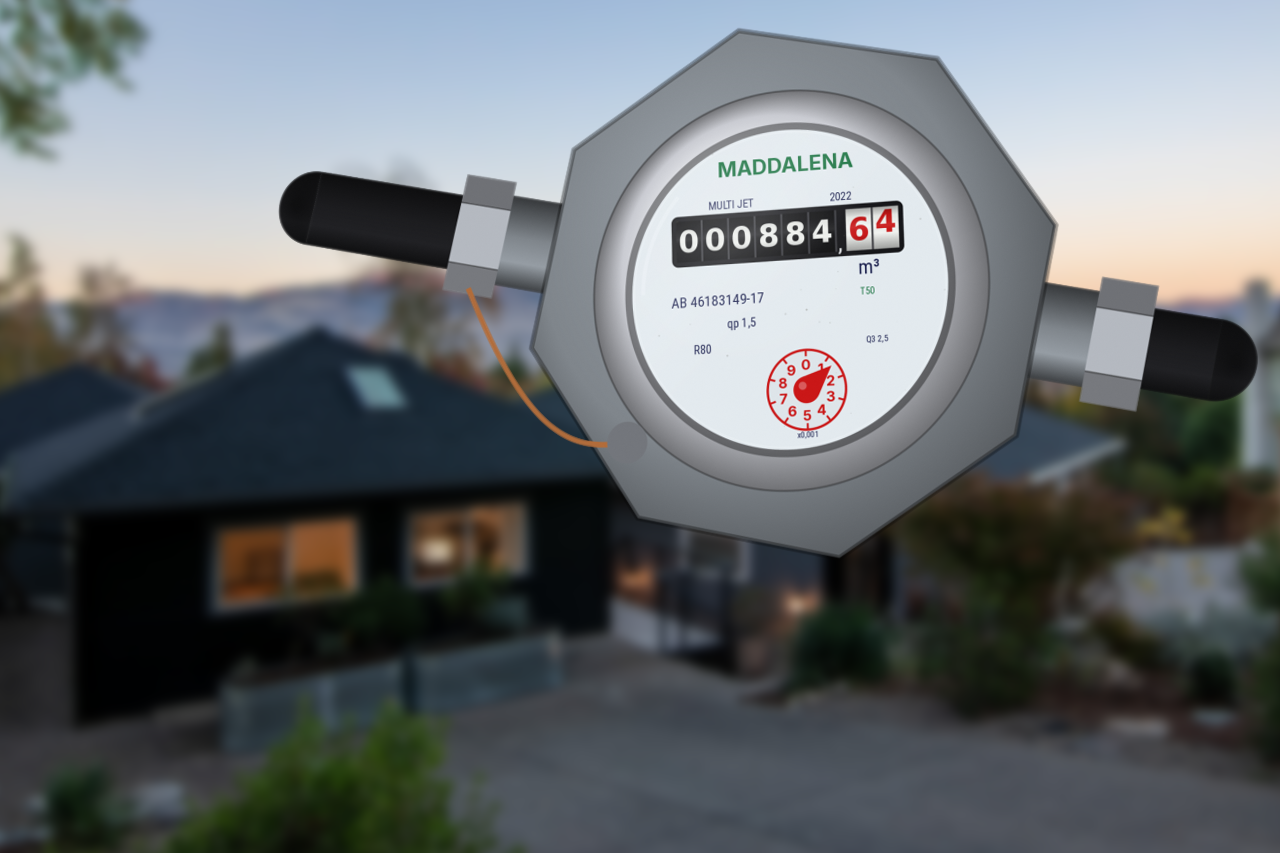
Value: 884.641 m³
